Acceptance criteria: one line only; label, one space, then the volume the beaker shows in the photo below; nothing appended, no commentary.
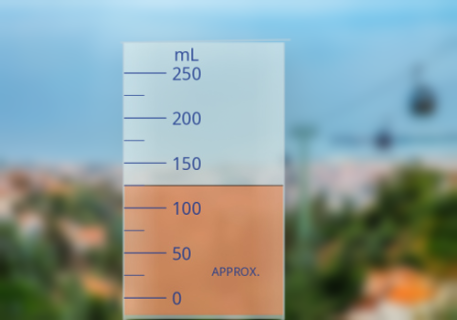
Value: 125 mL
